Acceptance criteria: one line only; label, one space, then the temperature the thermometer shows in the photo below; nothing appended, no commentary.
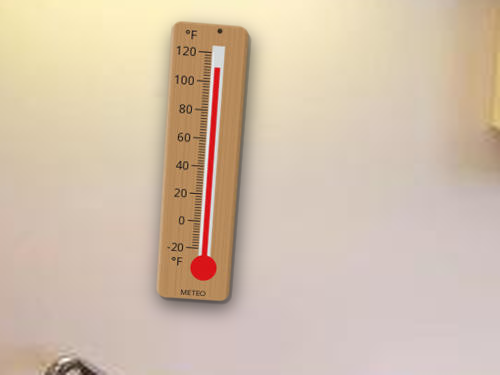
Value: 110 °F
